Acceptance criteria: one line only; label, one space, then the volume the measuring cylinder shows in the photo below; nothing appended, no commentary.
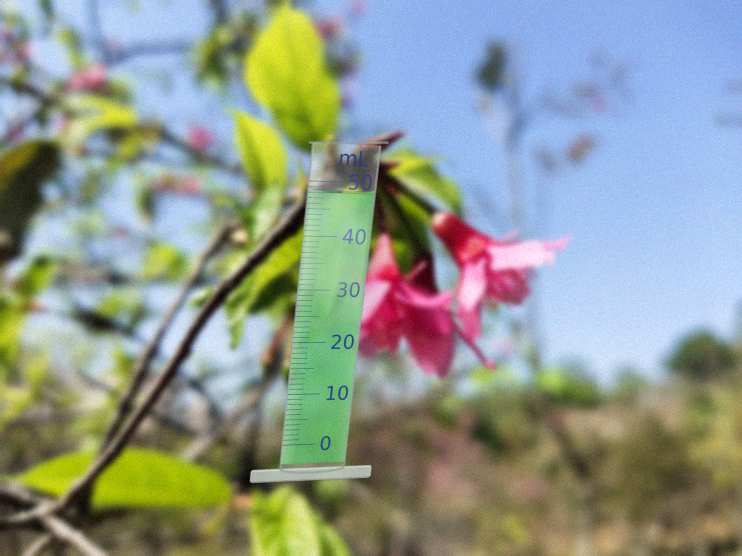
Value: 48 mL
